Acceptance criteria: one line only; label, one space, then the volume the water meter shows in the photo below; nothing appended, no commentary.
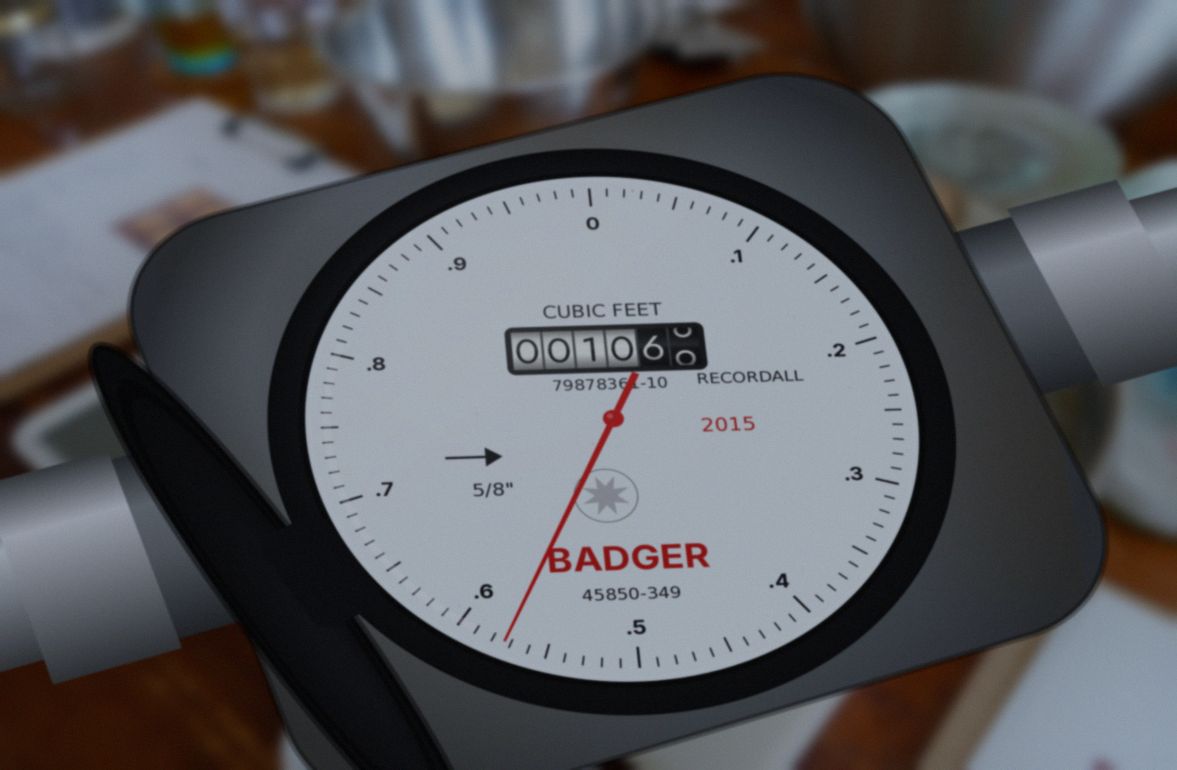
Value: 1068.57 ft³
